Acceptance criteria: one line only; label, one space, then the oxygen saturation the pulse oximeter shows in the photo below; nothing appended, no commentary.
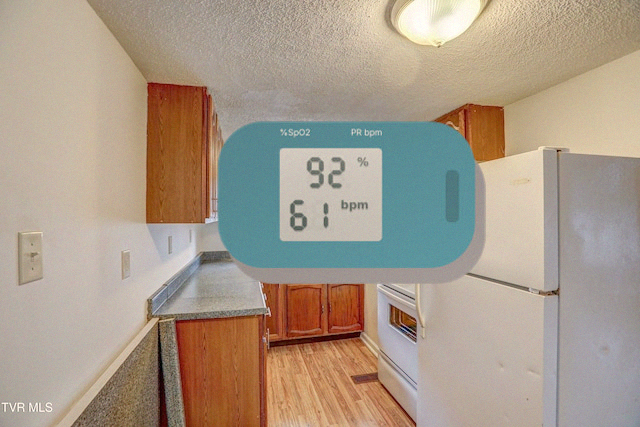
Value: 92 %
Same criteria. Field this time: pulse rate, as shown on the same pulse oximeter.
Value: 61 bpm
